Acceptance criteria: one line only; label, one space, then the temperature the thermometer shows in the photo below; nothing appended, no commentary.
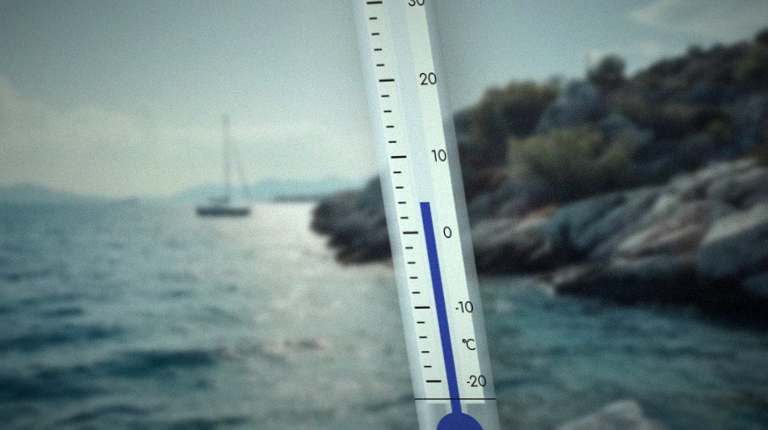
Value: 4 °C
